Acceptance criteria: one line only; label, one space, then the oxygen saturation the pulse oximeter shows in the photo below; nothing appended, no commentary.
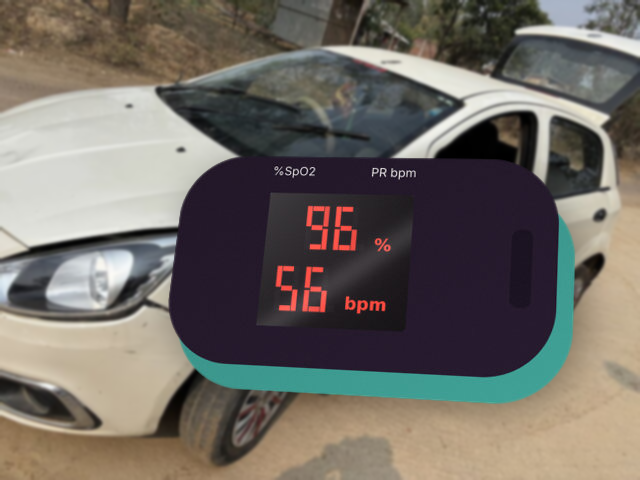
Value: 96 %
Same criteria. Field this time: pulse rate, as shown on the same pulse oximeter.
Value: 56 bpm
